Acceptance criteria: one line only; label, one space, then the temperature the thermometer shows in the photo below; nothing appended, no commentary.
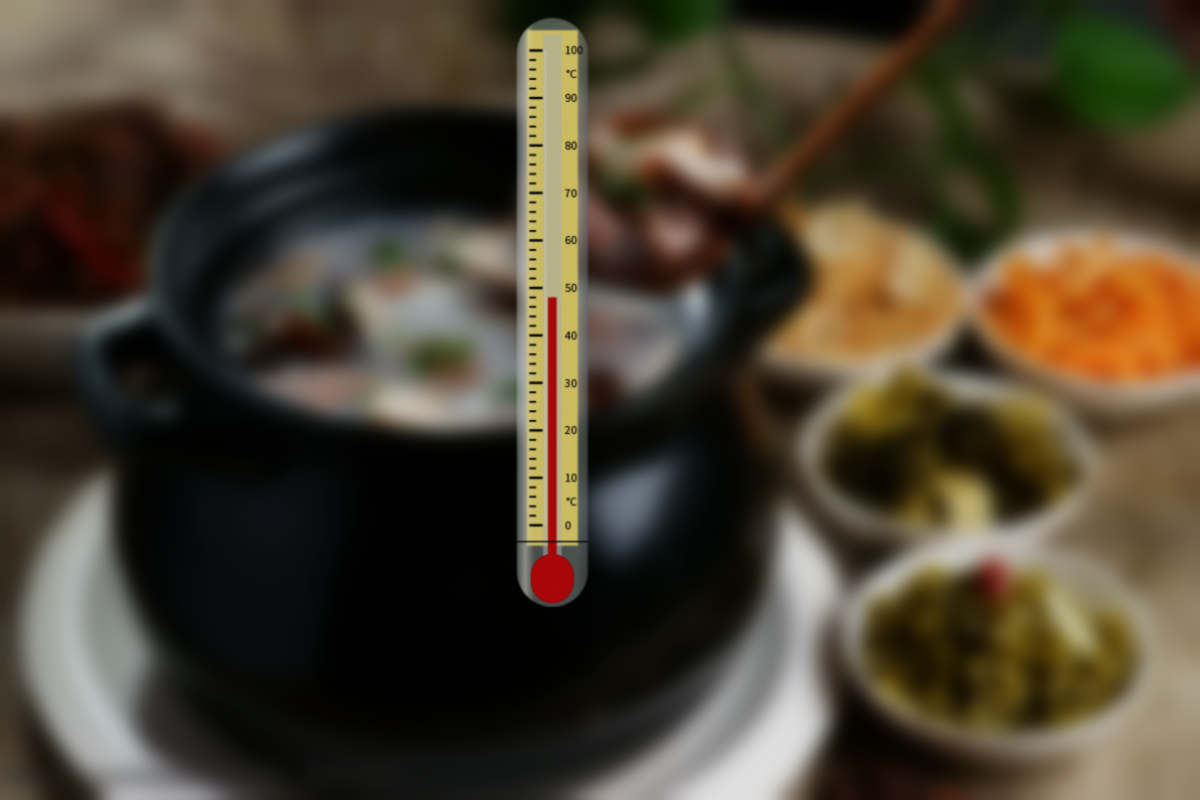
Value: 48 °C
